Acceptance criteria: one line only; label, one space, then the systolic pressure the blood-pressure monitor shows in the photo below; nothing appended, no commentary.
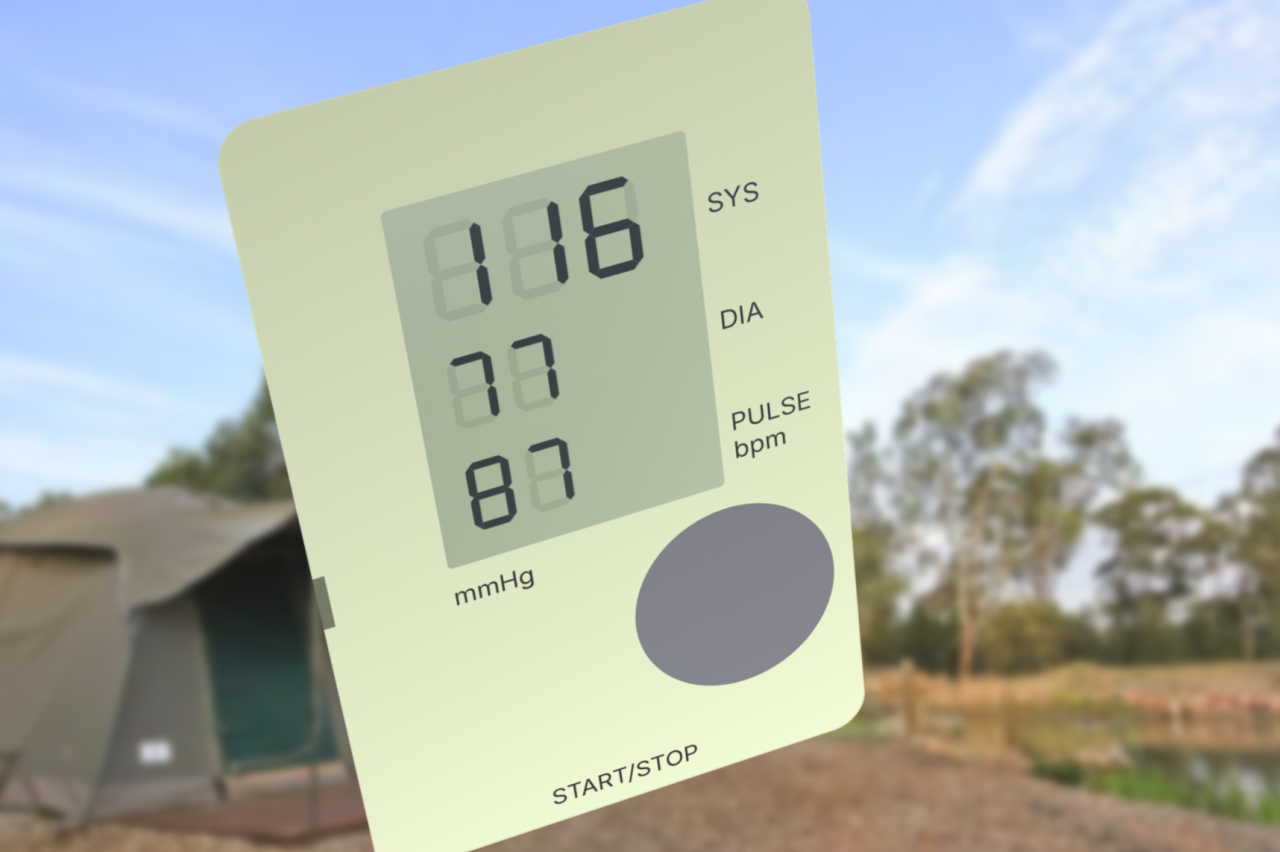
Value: 116 mmHg
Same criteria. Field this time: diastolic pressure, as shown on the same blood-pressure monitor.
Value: 77 mmHg
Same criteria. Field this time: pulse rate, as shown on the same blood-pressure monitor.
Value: 87 bpm
